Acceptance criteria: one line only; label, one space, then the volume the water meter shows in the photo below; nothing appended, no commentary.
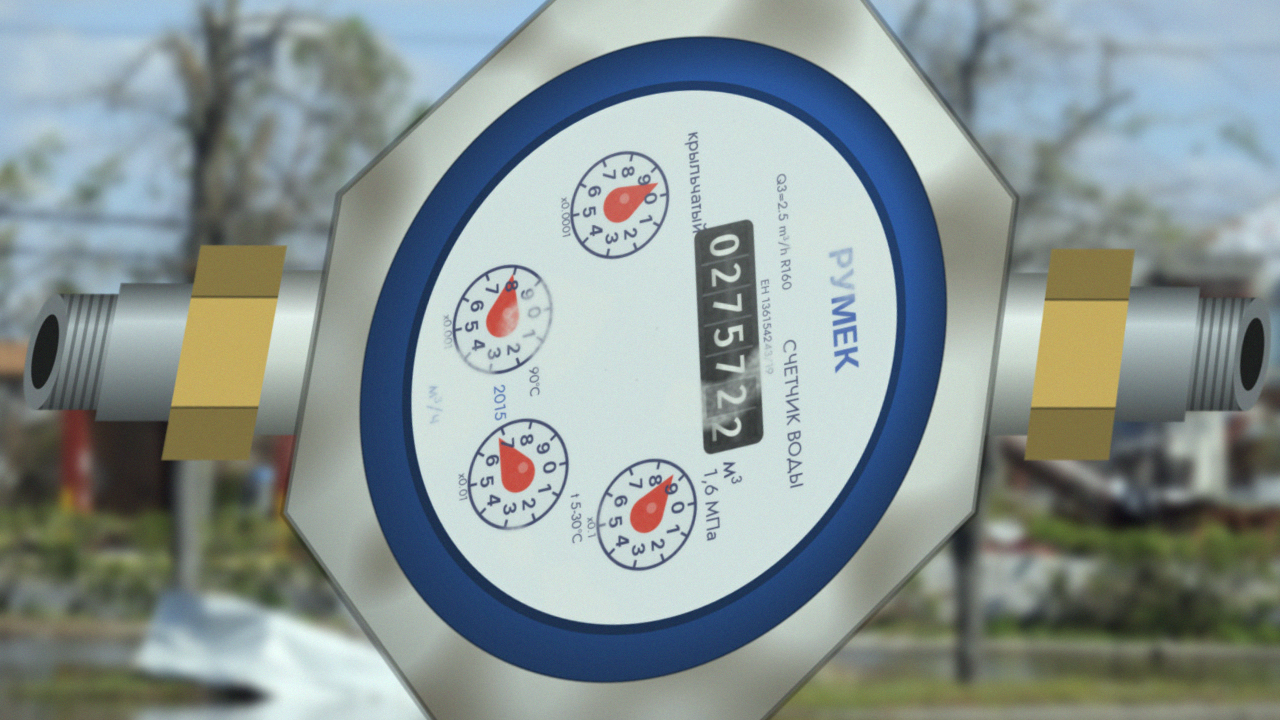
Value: 275721.8679 m³
